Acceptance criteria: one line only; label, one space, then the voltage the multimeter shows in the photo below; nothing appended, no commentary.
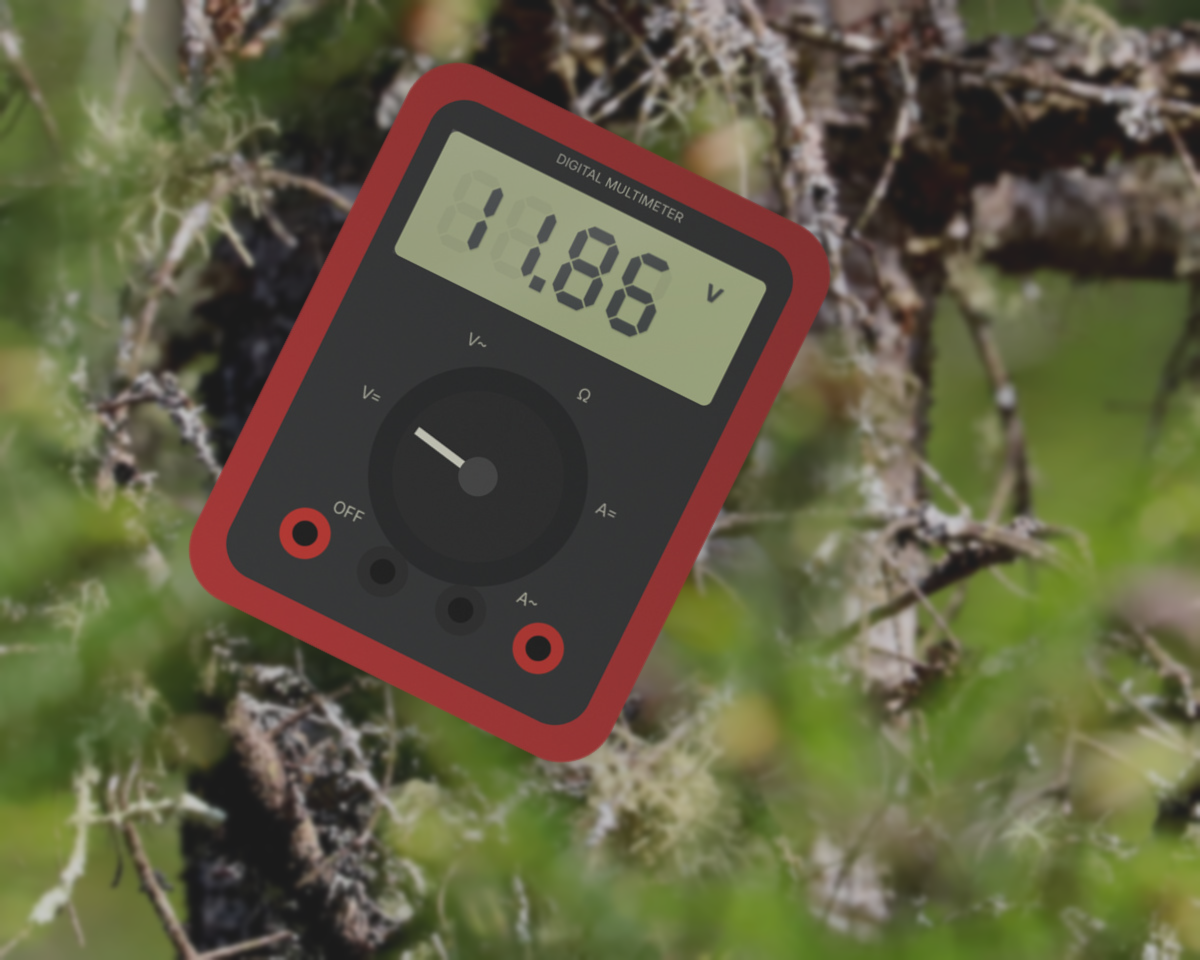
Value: 11.86 V
